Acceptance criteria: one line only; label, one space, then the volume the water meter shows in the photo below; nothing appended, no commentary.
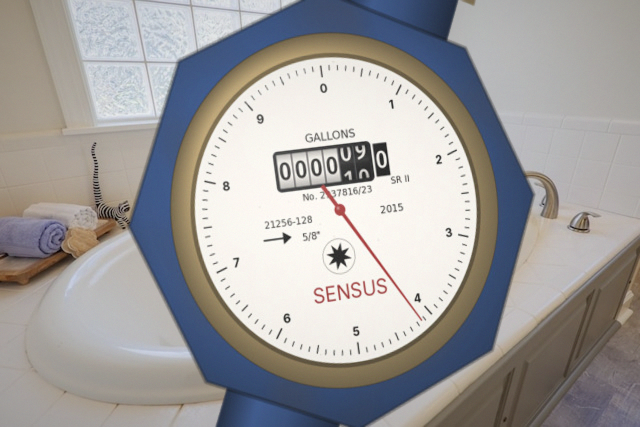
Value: 94.1 gal
